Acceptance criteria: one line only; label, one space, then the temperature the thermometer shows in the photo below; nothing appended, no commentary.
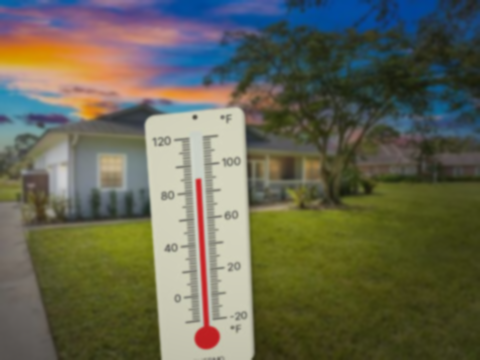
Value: 90 °F
